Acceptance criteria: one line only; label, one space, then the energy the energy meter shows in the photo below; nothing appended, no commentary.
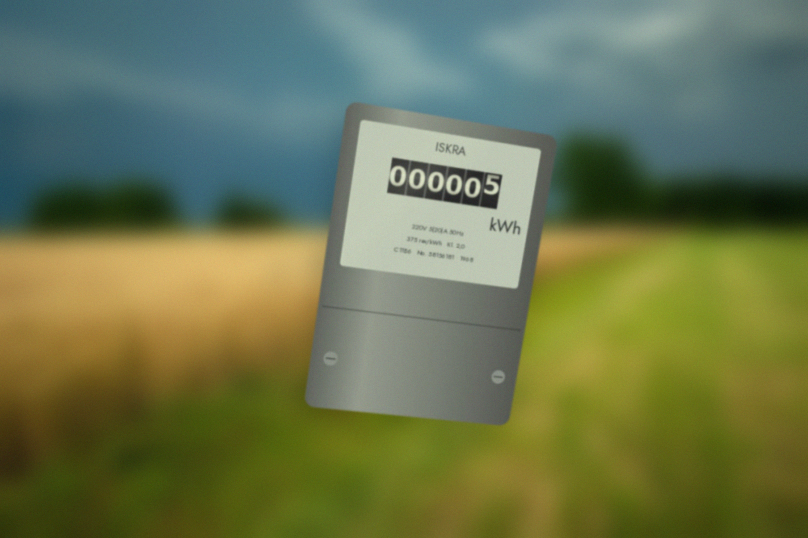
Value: 5 kWh
